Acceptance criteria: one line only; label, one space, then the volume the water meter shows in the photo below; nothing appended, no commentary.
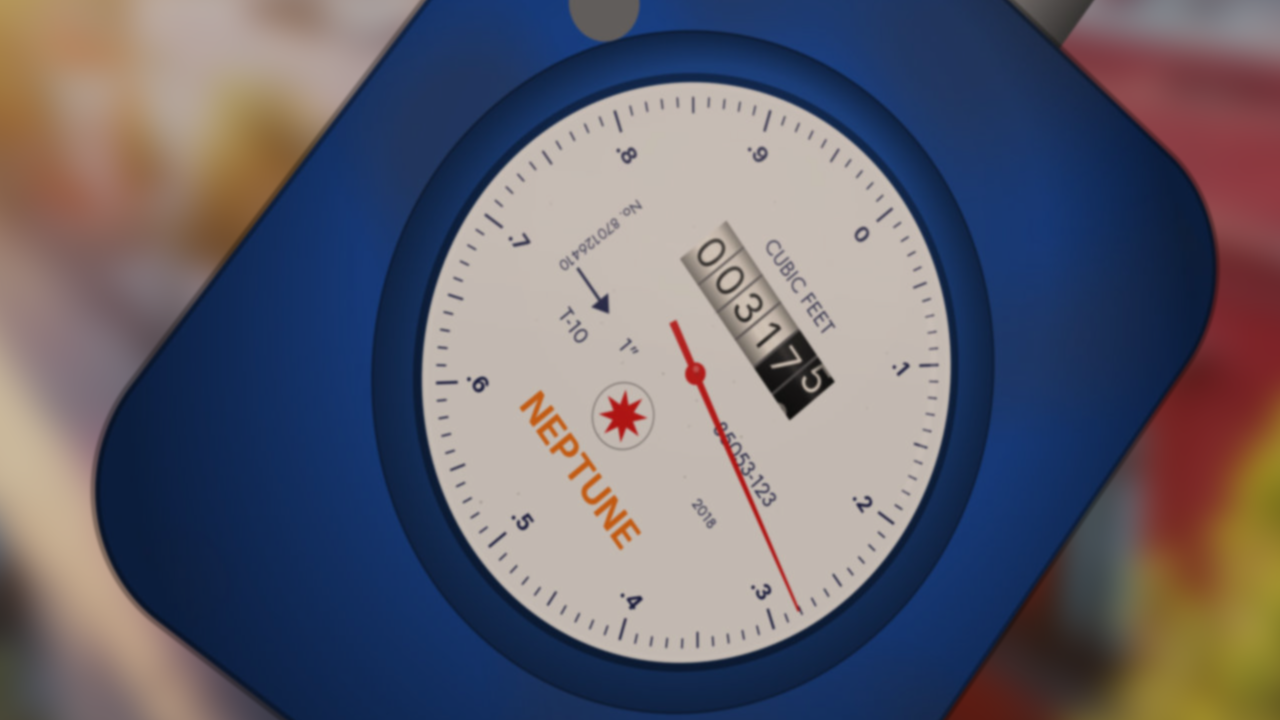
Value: 3175.28 ft³
